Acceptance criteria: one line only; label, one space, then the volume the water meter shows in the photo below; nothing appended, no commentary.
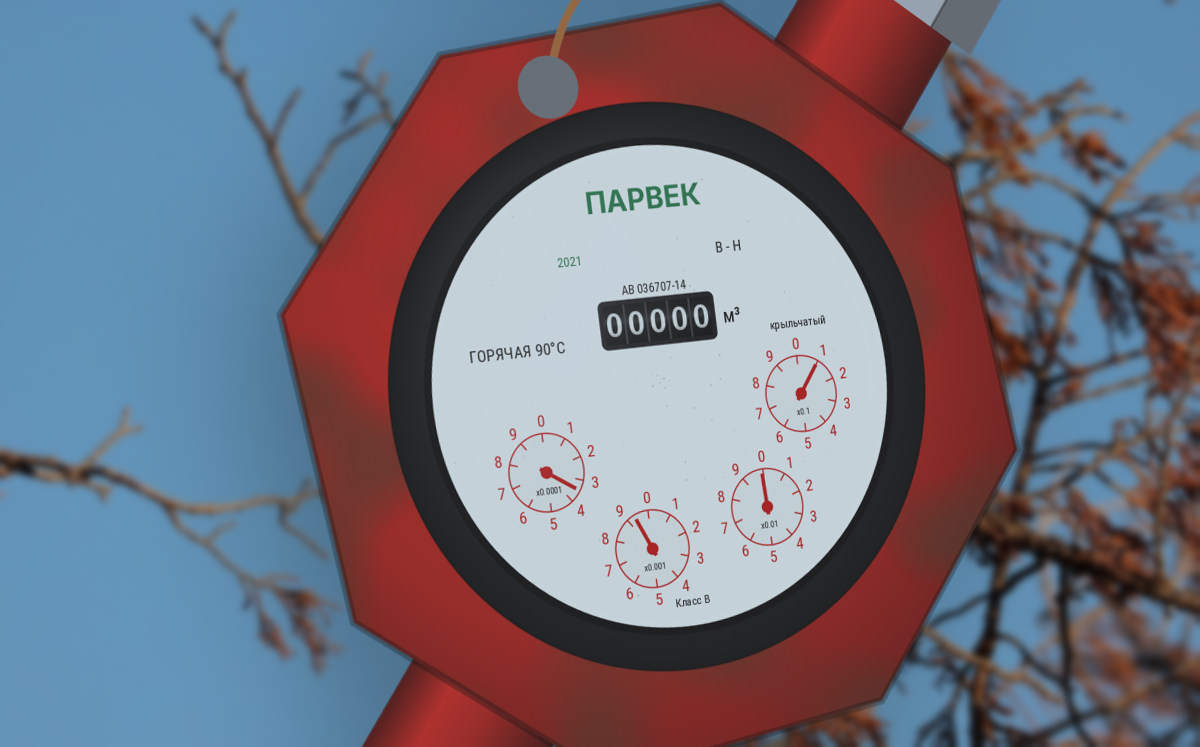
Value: 0.0993 m³
